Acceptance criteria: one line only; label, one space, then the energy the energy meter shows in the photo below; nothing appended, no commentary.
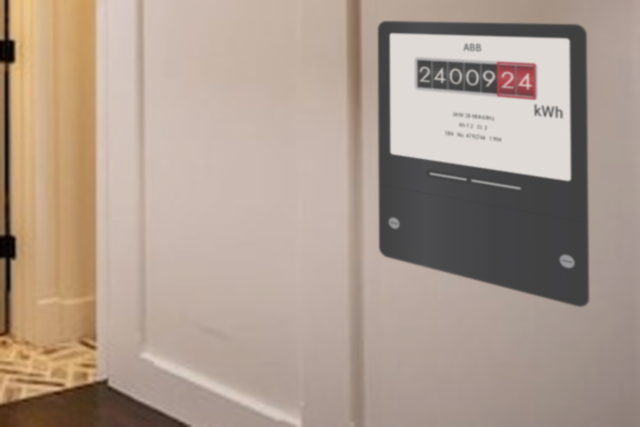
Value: 24009.24 kWh
